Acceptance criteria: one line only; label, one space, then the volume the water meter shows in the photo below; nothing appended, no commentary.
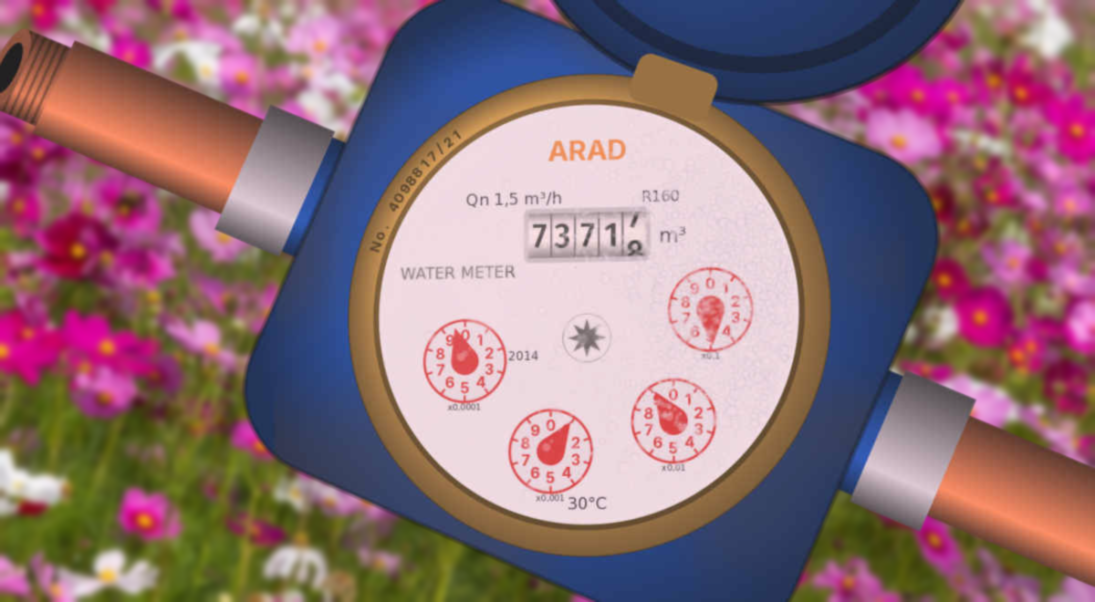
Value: 73717.4909 m³
